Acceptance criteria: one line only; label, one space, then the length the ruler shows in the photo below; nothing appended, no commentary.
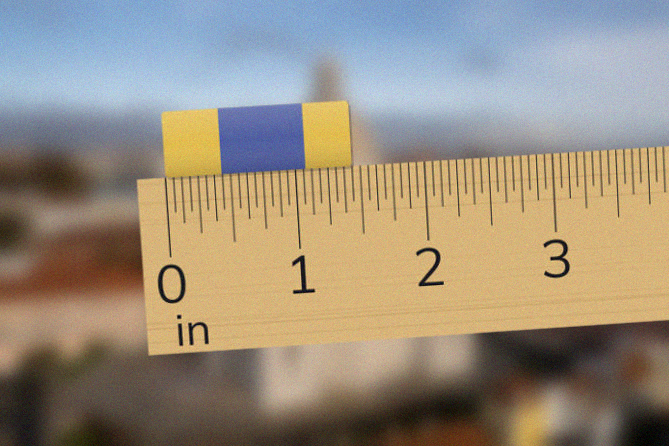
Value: 1.4375 in
